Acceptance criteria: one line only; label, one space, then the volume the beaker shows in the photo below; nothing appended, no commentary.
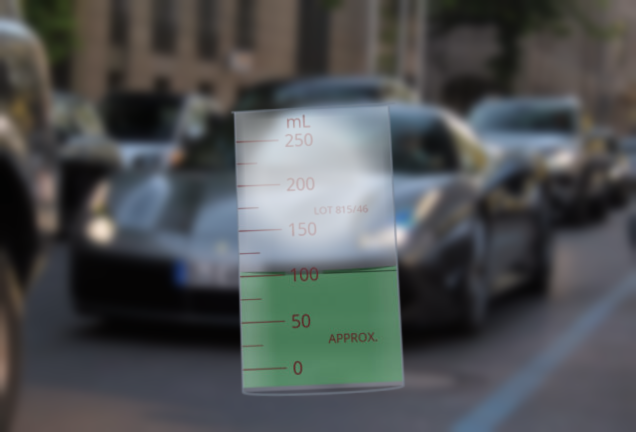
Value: 100 mL
